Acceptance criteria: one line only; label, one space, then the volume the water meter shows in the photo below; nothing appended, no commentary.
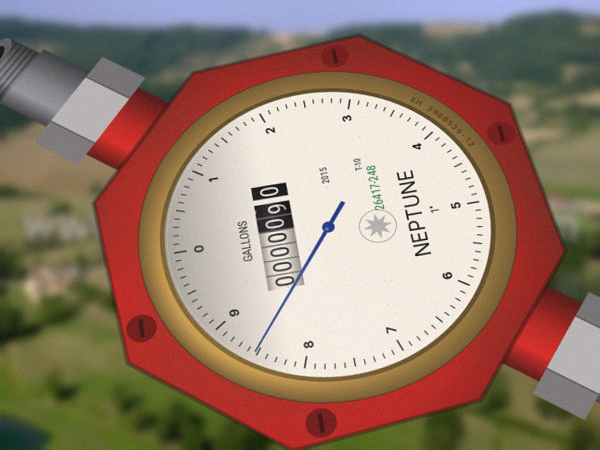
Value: 88.5 gal
